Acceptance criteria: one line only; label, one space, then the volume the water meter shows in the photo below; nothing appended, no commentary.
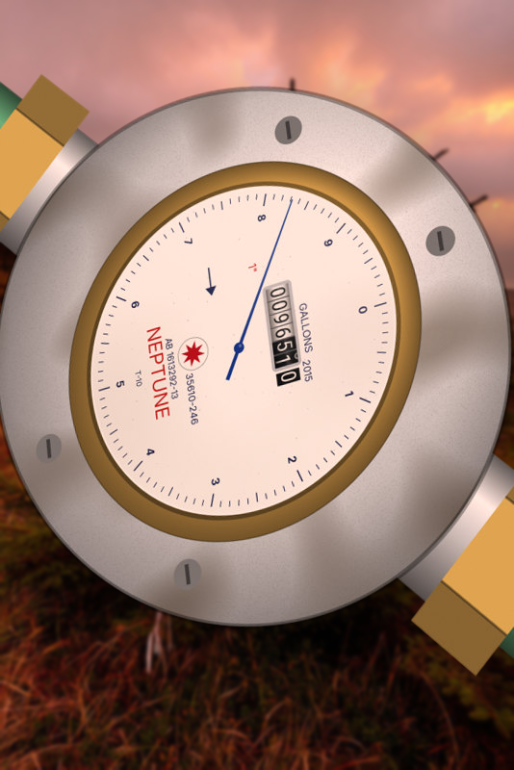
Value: 96508.3 gal
